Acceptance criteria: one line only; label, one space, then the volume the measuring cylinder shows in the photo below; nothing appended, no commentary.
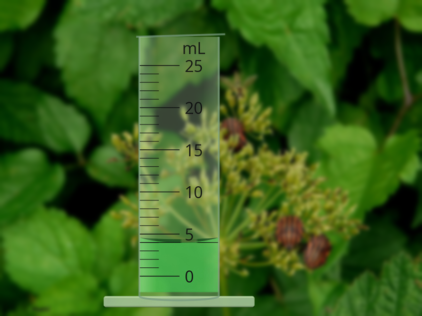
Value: 4 mL
